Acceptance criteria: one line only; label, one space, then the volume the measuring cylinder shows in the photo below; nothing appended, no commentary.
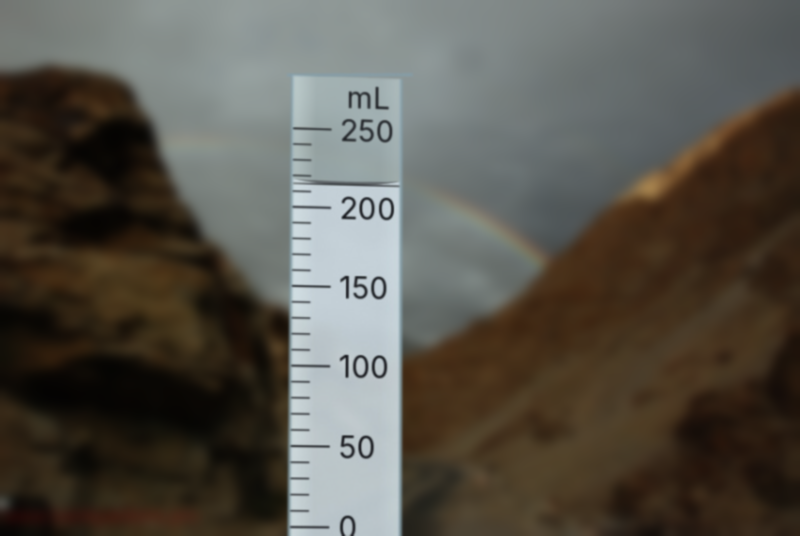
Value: 215 mL
